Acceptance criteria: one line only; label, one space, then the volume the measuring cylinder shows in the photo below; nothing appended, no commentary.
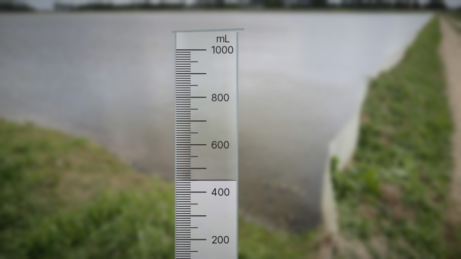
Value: 450 mL
